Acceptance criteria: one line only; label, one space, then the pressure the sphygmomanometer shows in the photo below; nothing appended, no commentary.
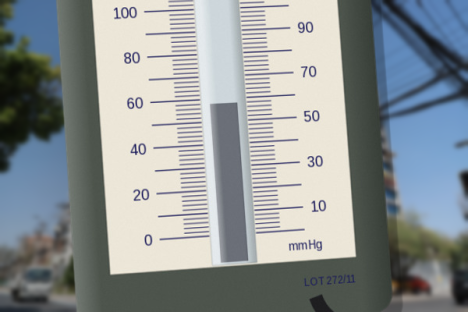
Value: 58 mmHg
